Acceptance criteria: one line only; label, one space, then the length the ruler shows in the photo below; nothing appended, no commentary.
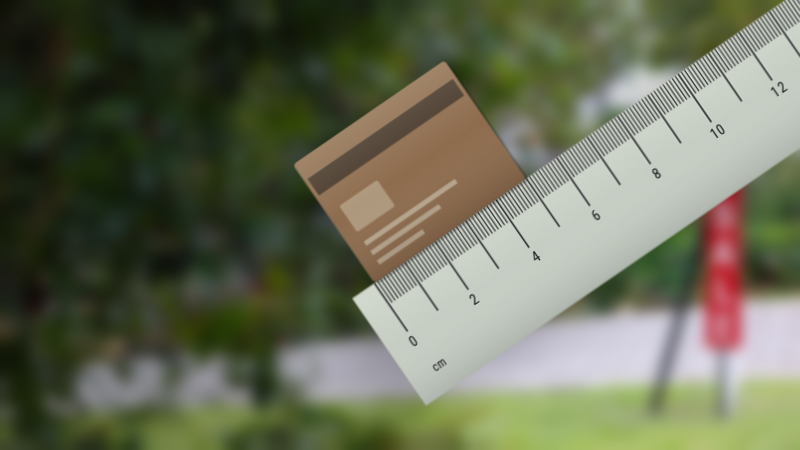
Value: 5 cm
